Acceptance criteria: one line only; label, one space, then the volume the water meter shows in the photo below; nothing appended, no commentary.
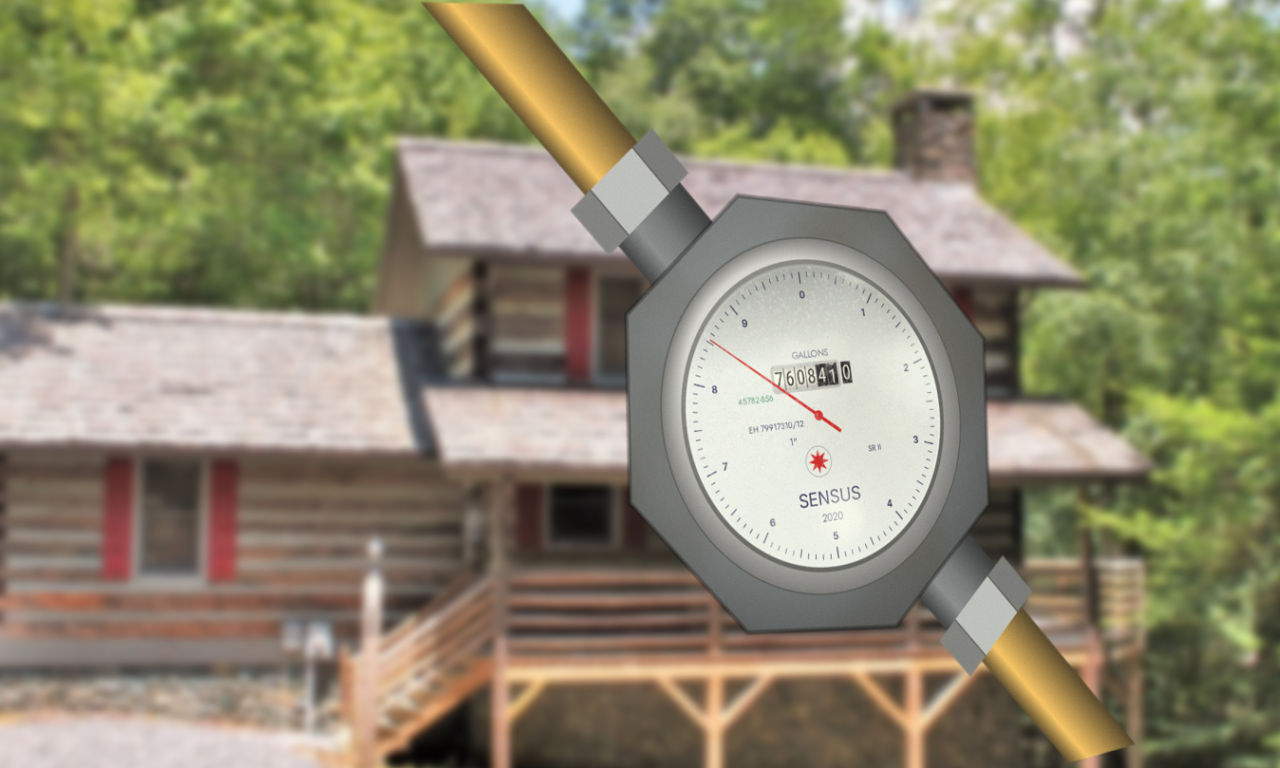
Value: 7608408.5 gal
